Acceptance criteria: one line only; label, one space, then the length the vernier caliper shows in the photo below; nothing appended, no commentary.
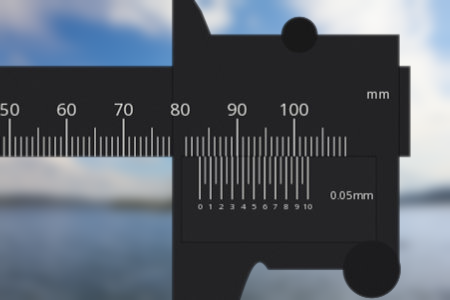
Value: 83.4 mm
